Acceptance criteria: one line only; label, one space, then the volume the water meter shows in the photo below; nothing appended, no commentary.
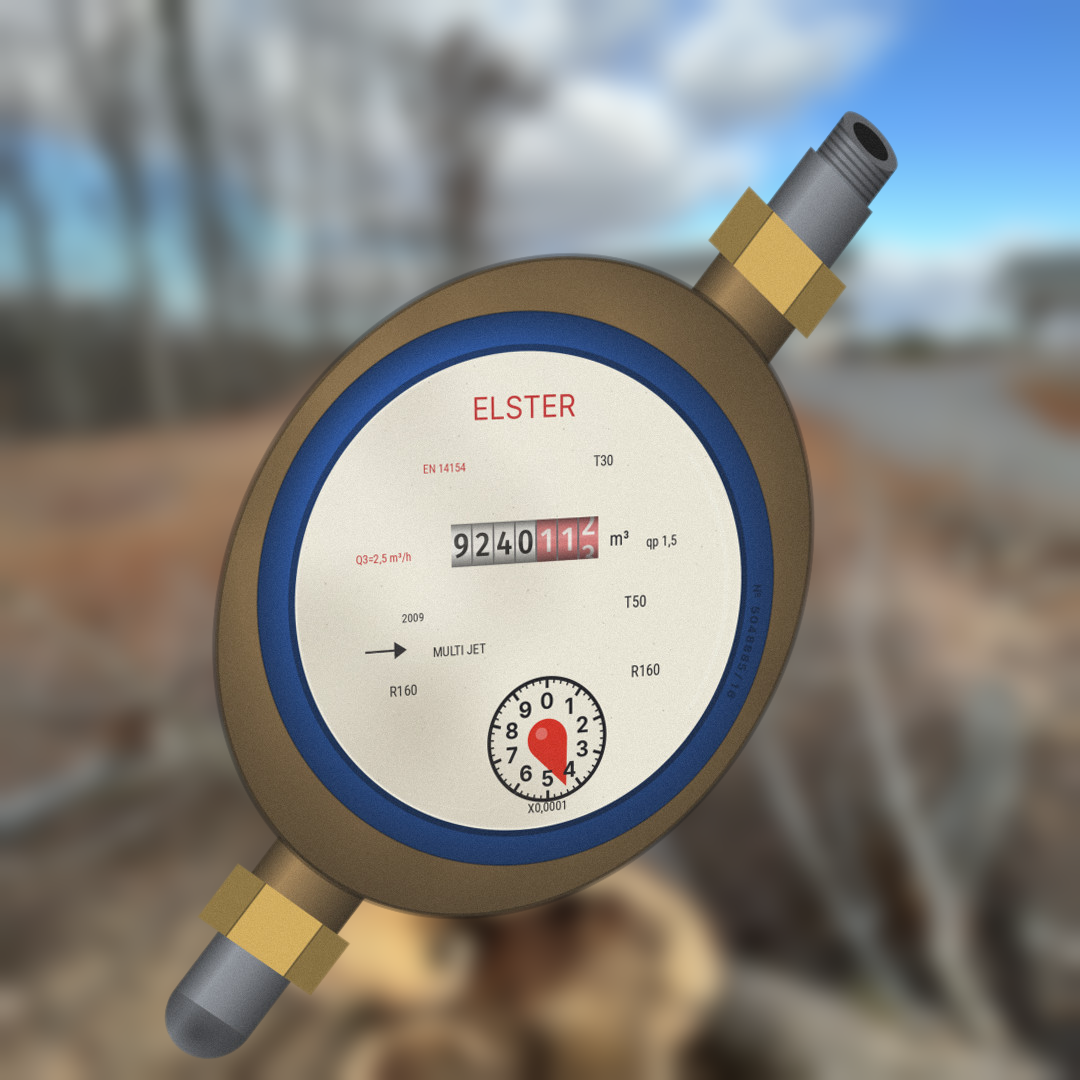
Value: 9240.1124 m³
